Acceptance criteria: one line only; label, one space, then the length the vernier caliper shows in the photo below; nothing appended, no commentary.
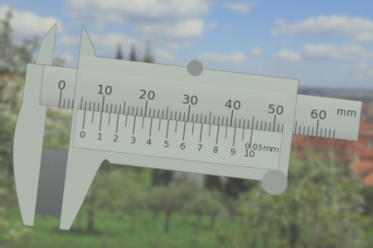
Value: 6.0 mm
